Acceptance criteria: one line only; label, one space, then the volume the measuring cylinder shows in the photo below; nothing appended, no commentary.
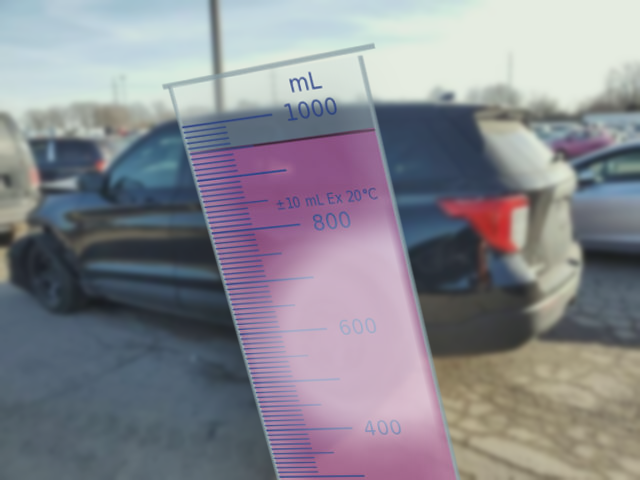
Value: 950 mL
